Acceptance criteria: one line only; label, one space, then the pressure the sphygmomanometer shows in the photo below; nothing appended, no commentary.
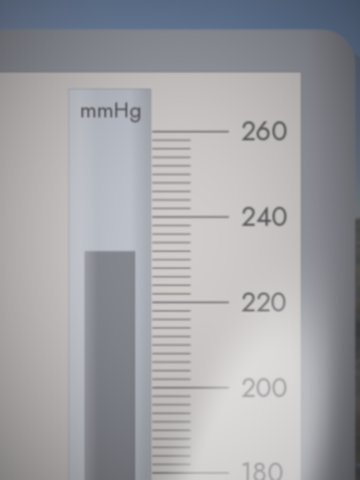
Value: 232 mmHg
